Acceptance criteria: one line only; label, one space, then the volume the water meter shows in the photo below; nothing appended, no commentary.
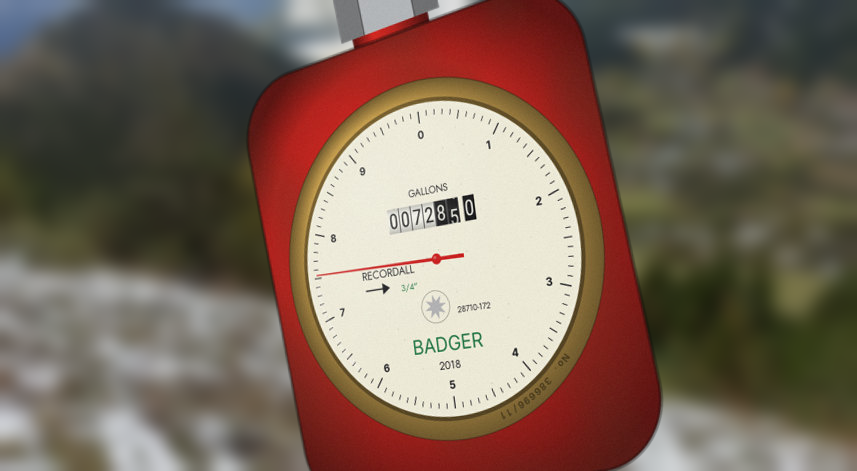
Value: 72847.5 gal
